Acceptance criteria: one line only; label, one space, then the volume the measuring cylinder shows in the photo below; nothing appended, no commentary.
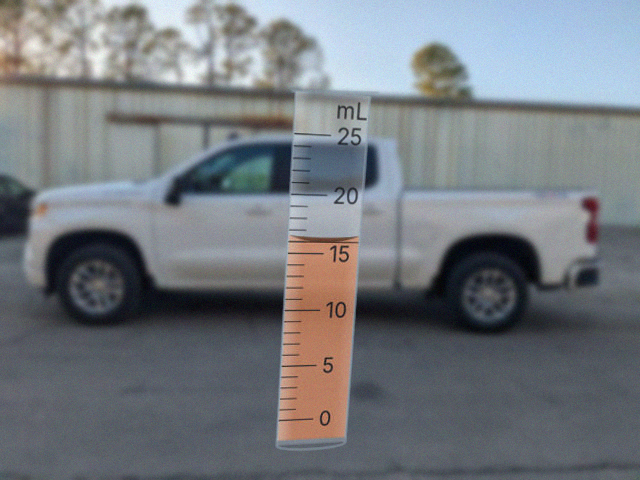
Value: 16 mL
